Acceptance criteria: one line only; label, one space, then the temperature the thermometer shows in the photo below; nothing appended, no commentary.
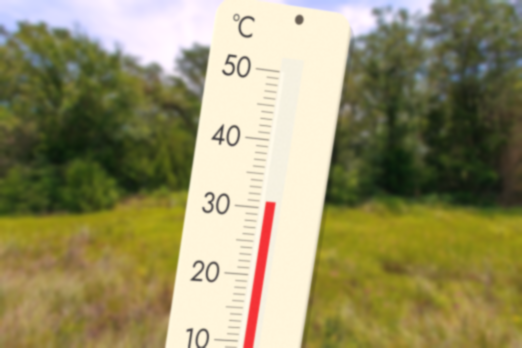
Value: 31 °C
